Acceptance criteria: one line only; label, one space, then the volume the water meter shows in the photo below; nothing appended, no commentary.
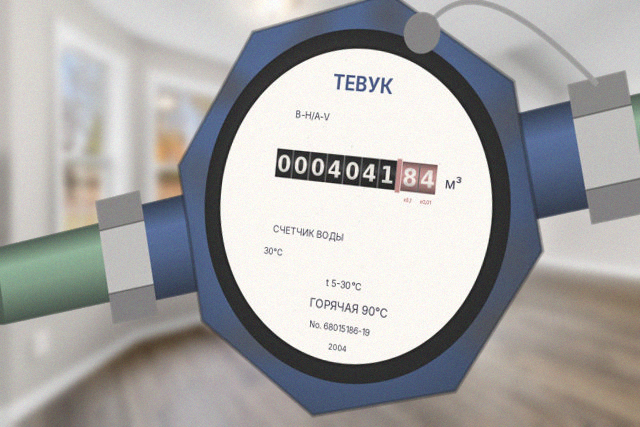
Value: 4041.84 m³
